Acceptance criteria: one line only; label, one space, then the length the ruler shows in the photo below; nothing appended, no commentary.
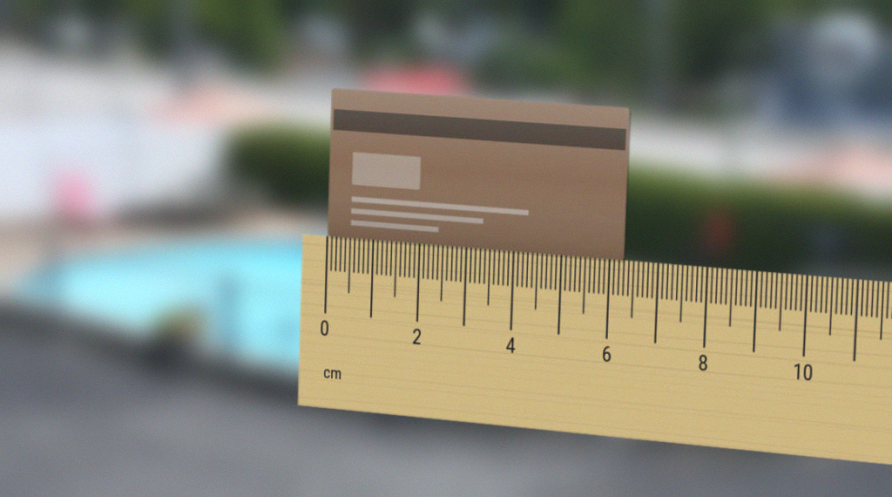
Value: 6.3 cm
